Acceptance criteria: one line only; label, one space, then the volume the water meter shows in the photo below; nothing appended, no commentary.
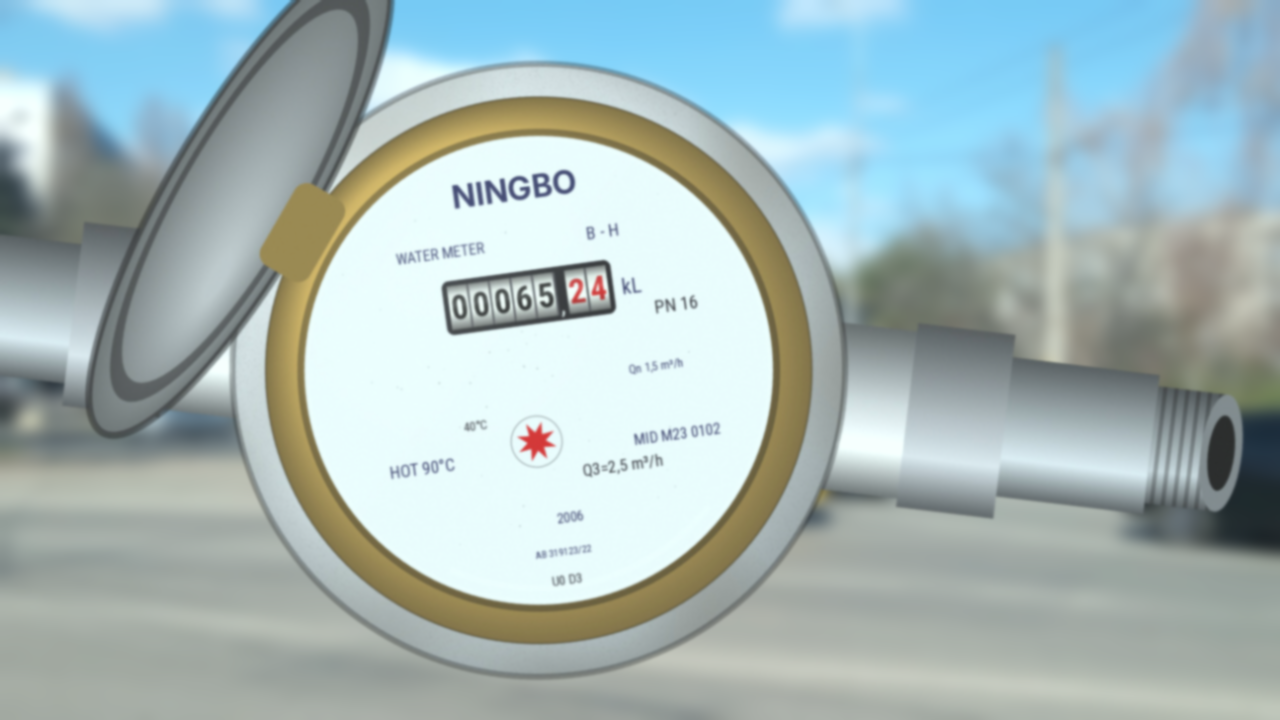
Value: 65.24 kL
